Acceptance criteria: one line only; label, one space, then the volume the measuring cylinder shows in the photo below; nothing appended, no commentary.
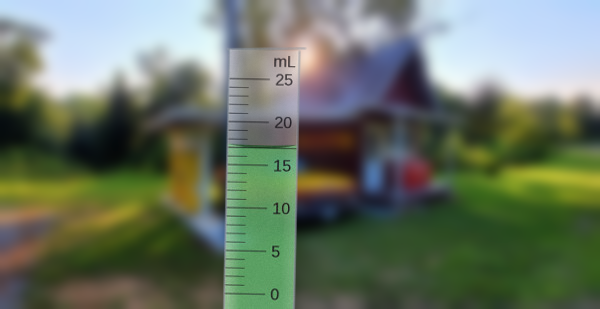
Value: 17 mL
